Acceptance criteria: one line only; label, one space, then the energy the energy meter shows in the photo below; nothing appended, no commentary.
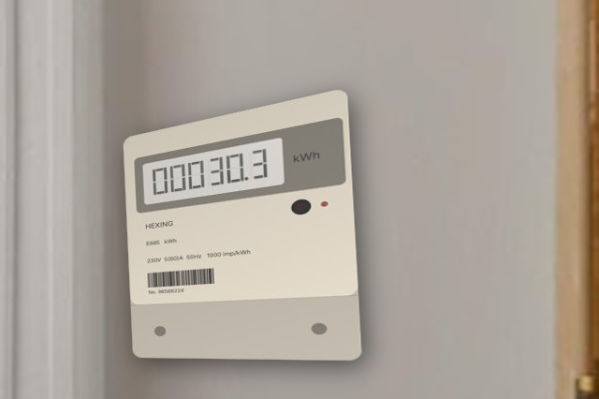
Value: 30.3 kWh
